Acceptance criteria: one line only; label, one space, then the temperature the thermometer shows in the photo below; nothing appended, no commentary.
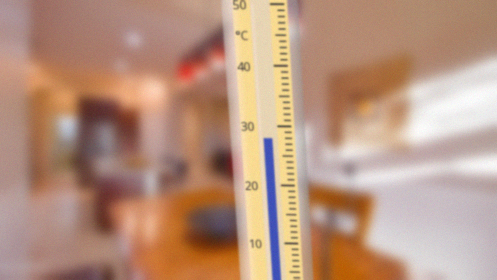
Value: 28 °C
